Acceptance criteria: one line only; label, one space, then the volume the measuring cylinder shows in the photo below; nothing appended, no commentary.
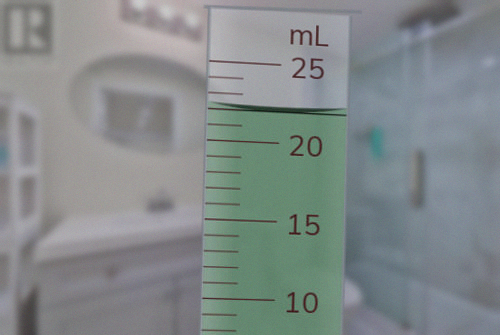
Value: 22 mL
